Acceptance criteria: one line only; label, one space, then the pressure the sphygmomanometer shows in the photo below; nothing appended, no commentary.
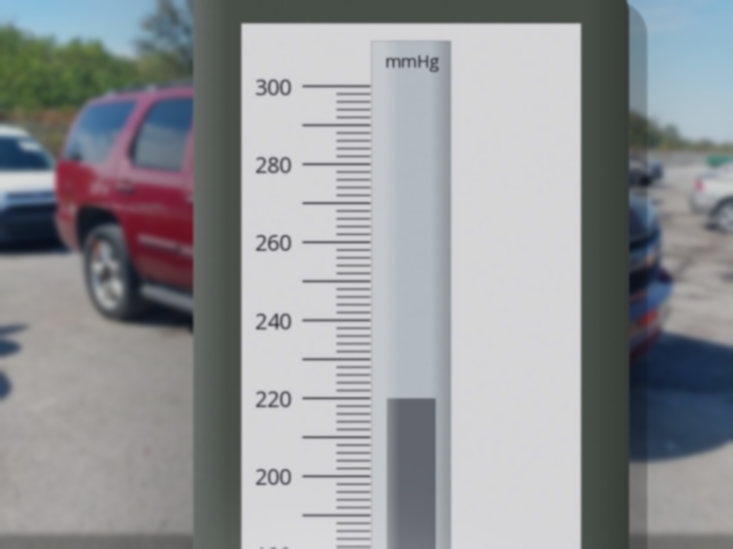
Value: 220 mmHg
